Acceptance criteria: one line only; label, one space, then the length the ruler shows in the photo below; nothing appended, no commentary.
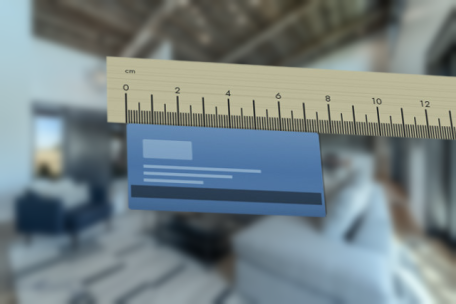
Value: 7.5 cm
